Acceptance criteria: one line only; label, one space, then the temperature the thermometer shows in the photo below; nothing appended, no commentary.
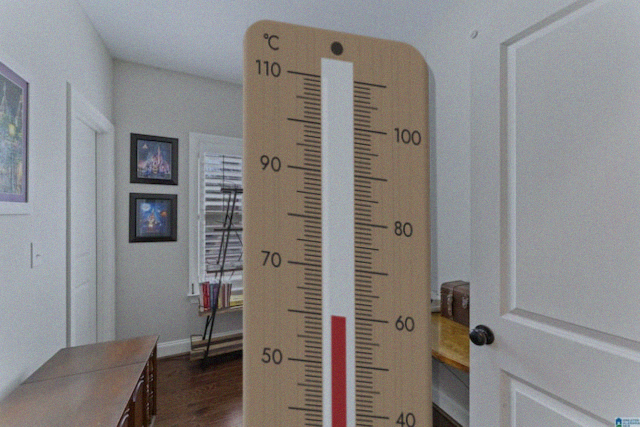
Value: 60 °C
